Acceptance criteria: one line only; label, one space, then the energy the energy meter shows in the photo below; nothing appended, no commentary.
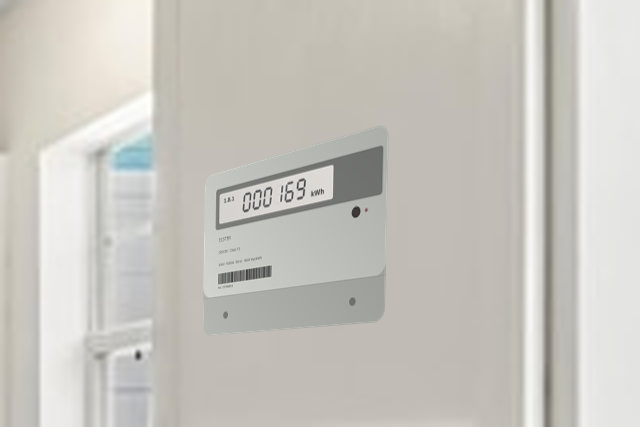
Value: 169 kWh
